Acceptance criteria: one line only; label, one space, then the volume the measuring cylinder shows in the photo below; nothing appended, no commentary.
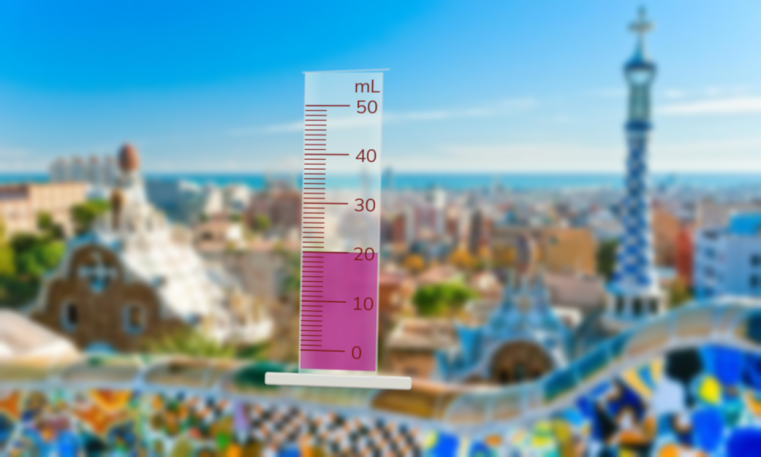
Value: 20 mL
